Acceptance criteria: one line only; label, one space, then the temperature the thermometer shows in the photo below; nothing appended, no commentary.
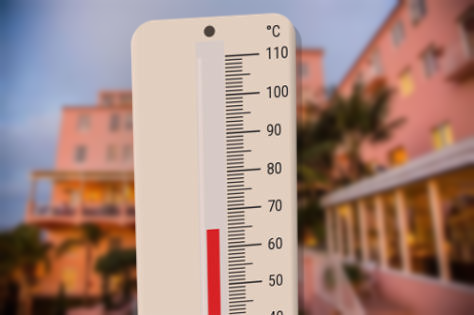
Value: 65 °C
